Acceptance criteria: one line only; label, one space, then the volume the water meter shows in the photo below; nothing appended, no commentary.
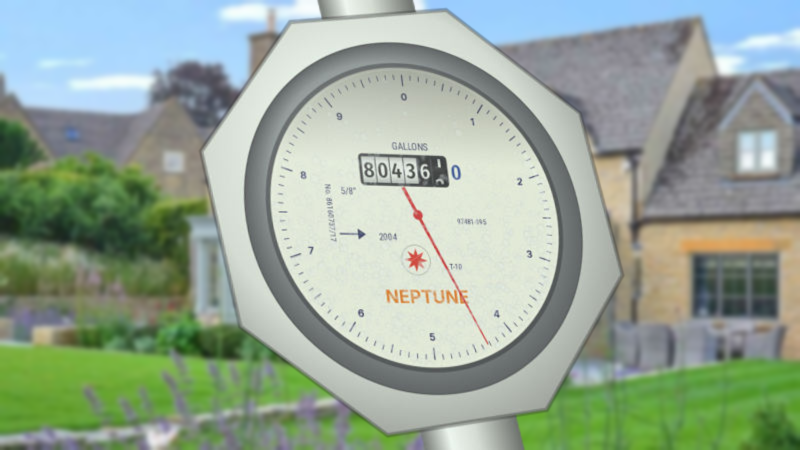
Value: 8043614.3 gal
